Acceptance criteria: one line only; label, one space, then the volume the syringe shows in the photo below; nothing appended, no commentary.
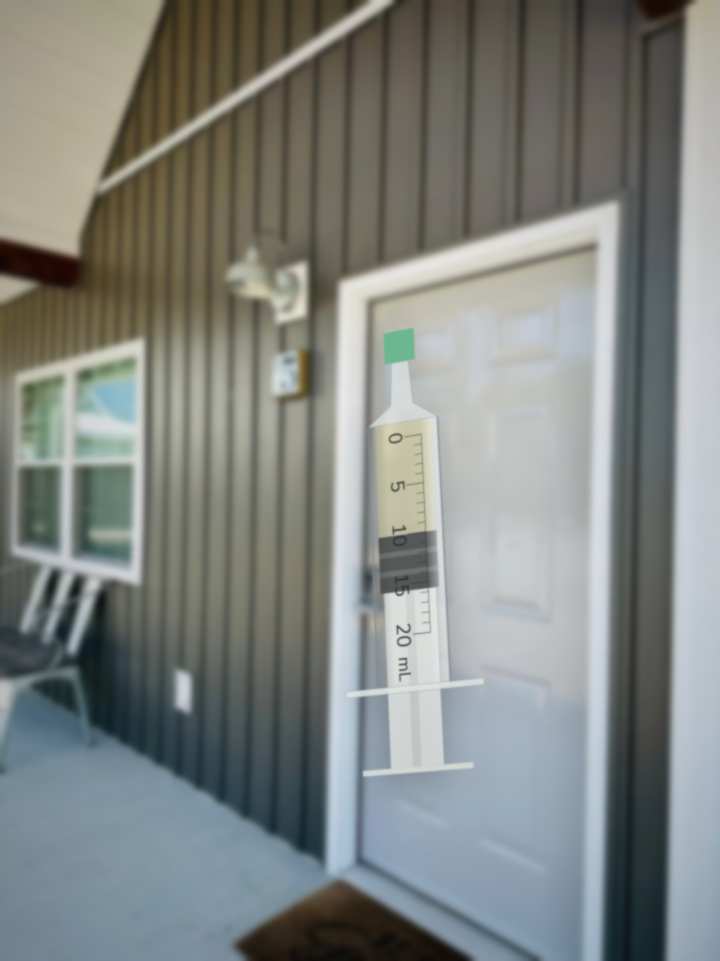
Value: 10 mL
